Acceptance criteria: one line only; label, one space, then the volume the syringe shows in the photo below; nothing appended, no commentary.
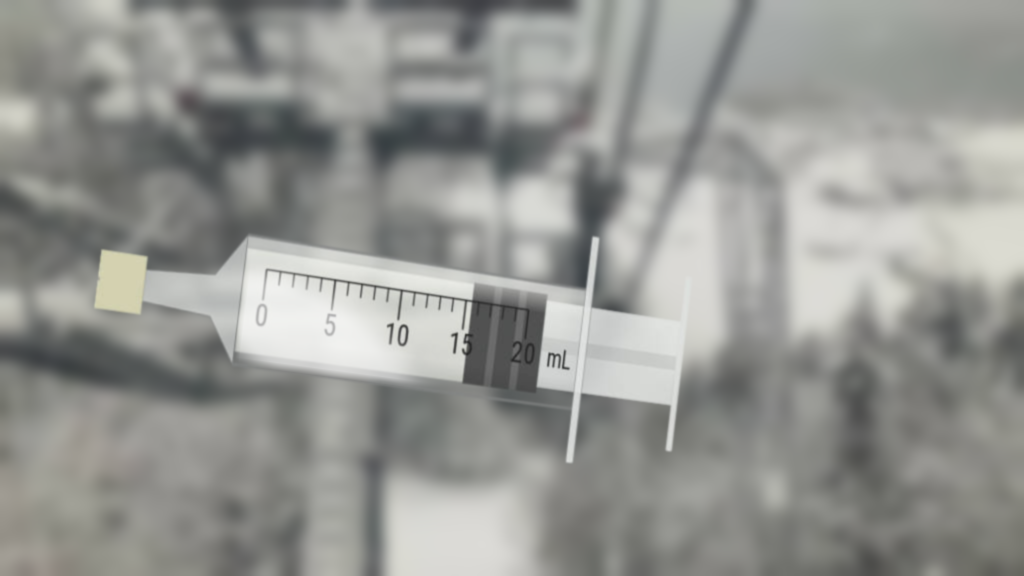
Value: 15.5 mL
